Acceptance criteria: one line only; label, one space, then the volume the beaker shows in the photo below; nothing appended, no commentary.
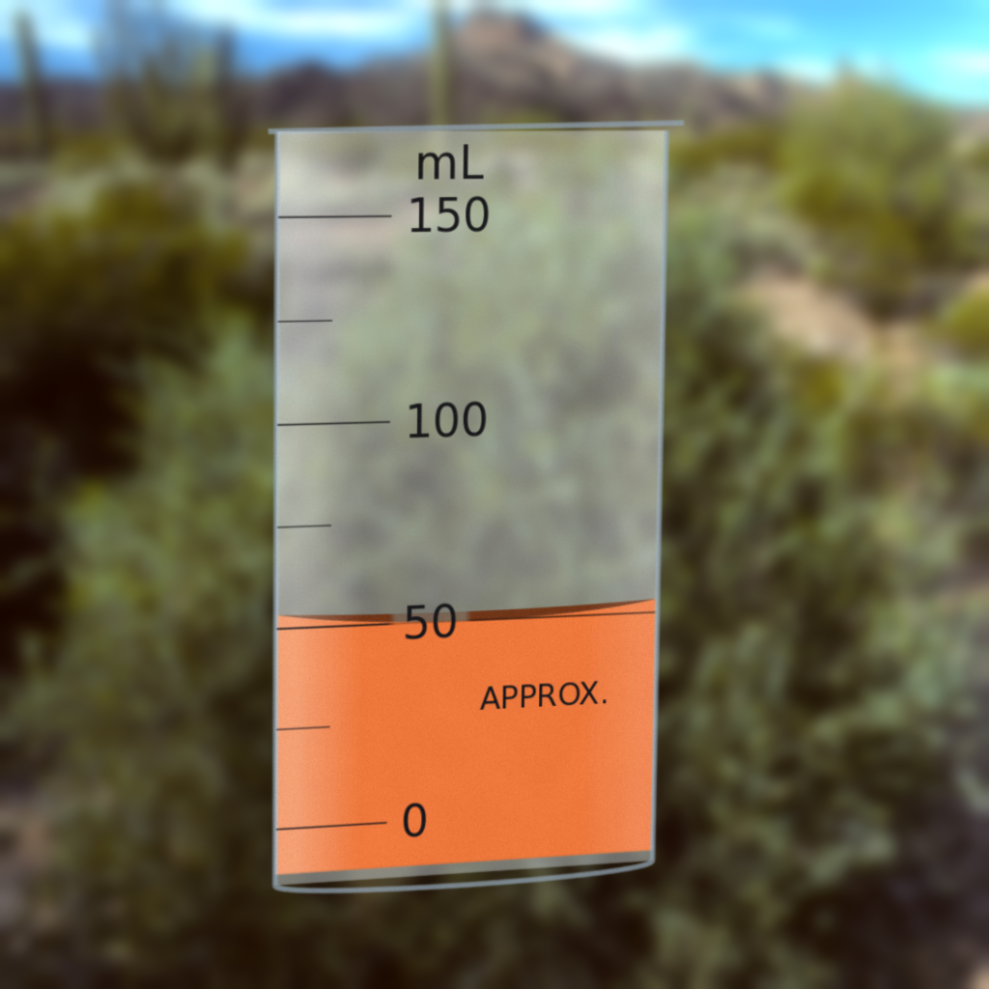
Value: 50 mL
